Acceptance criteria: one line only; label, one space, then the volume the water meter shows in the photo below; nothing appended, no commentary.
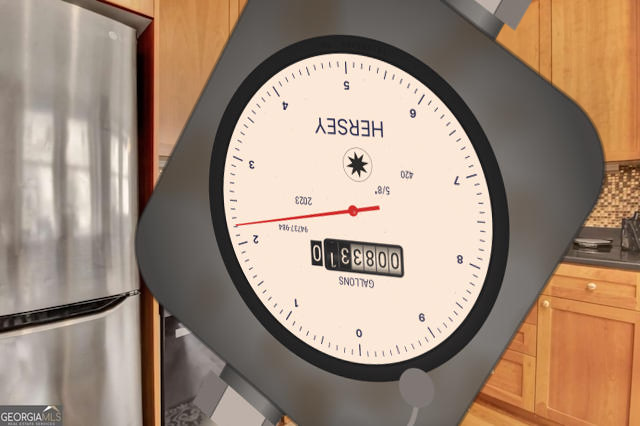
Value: 83312.2 gal
